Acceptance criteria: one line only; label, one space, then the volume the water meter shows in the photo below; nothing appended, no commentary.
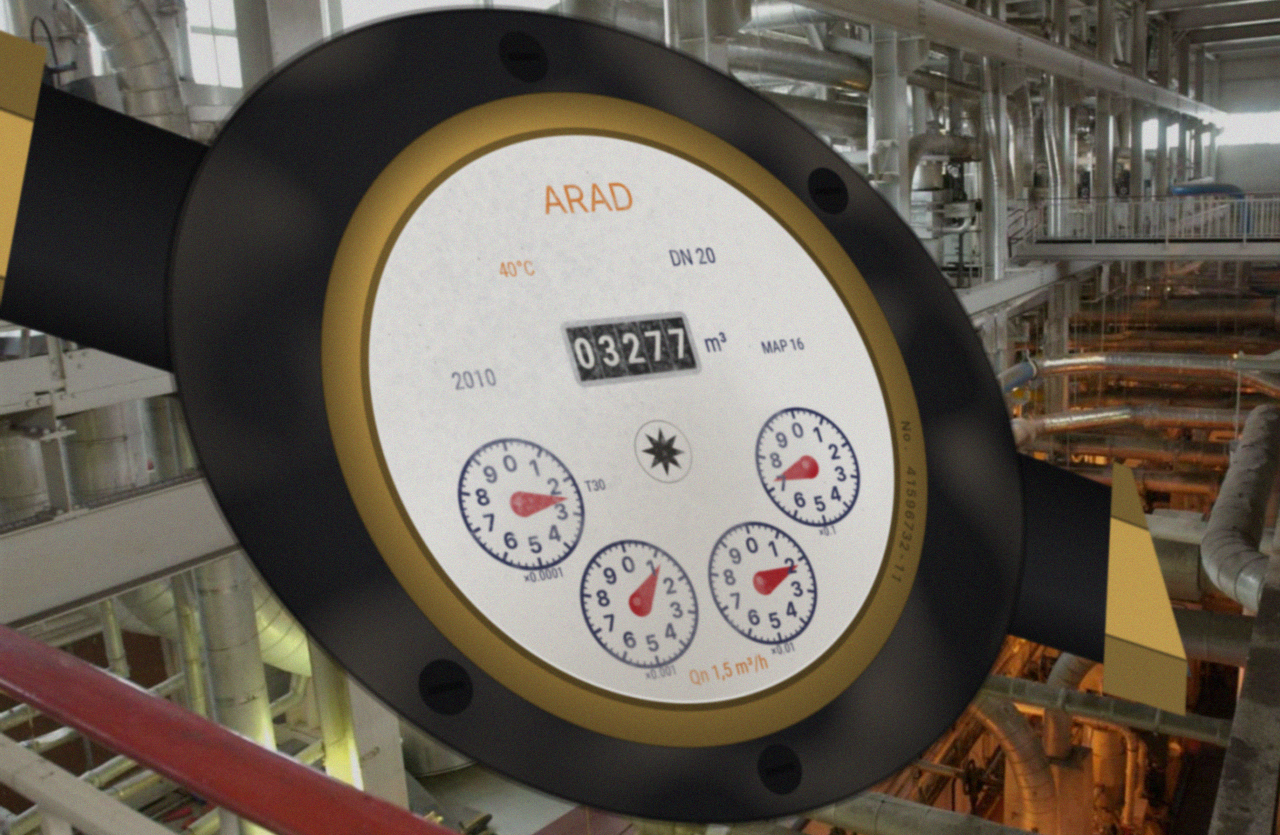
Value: 3277.7212 m³
